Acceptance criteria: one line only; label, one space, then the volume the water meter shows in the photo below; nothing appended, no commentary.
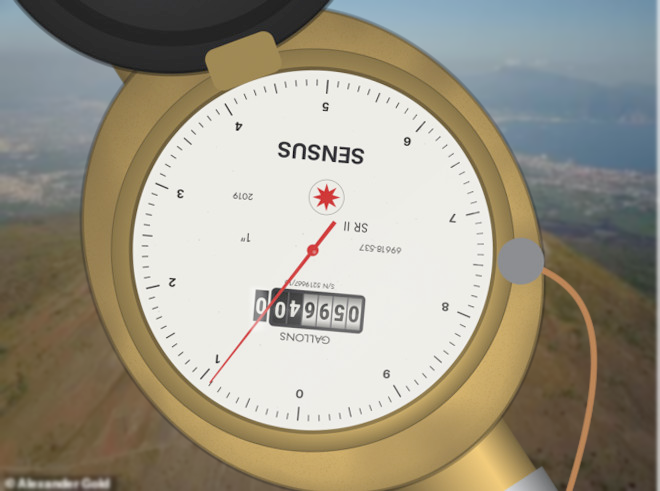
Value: 596400.9 gal
